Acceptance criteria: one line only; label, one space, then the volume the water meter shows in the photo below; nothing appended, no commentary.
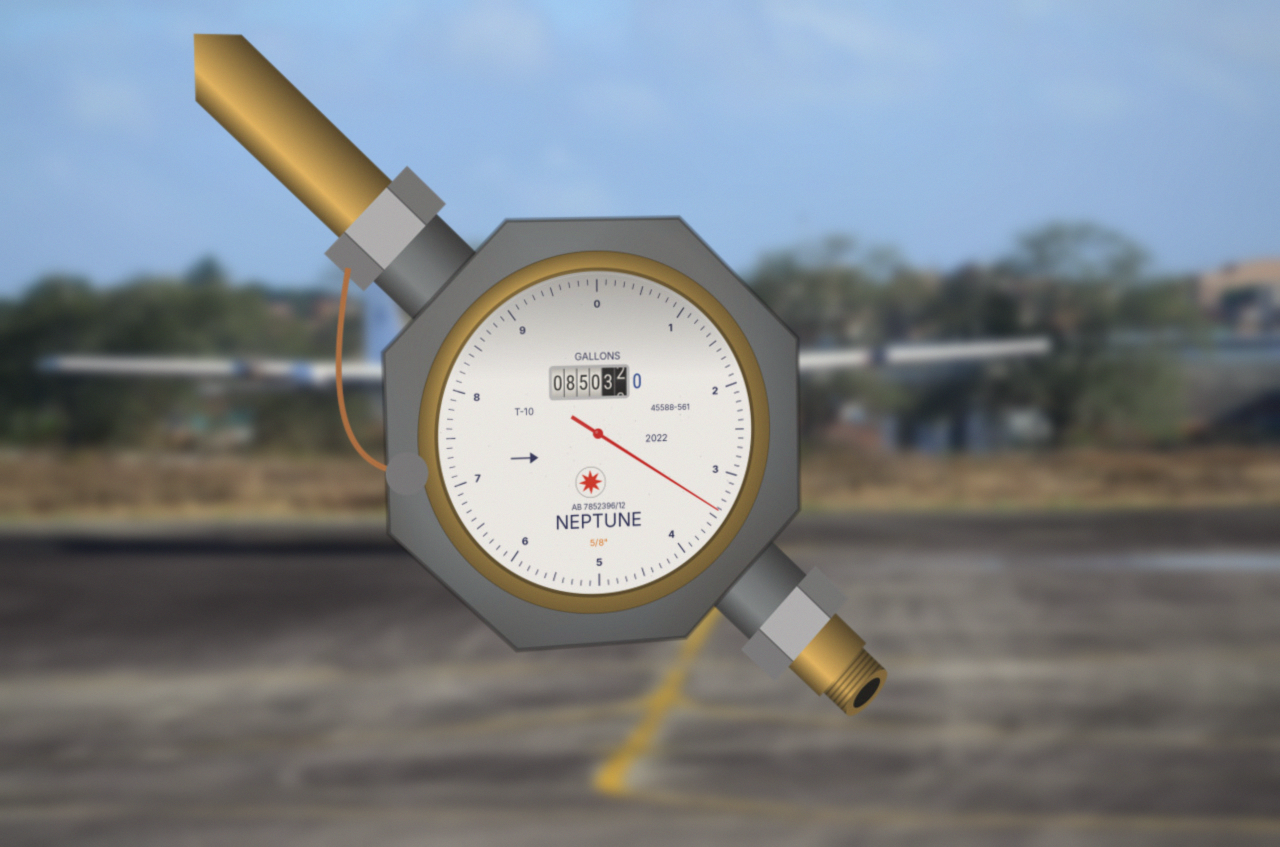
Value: 850323.4 gal
